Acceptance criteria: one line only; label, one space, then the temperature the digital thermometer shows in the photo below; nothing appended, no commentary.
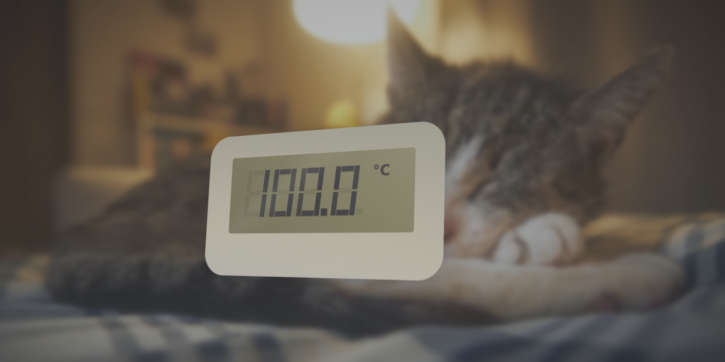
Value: 100.0 °C
